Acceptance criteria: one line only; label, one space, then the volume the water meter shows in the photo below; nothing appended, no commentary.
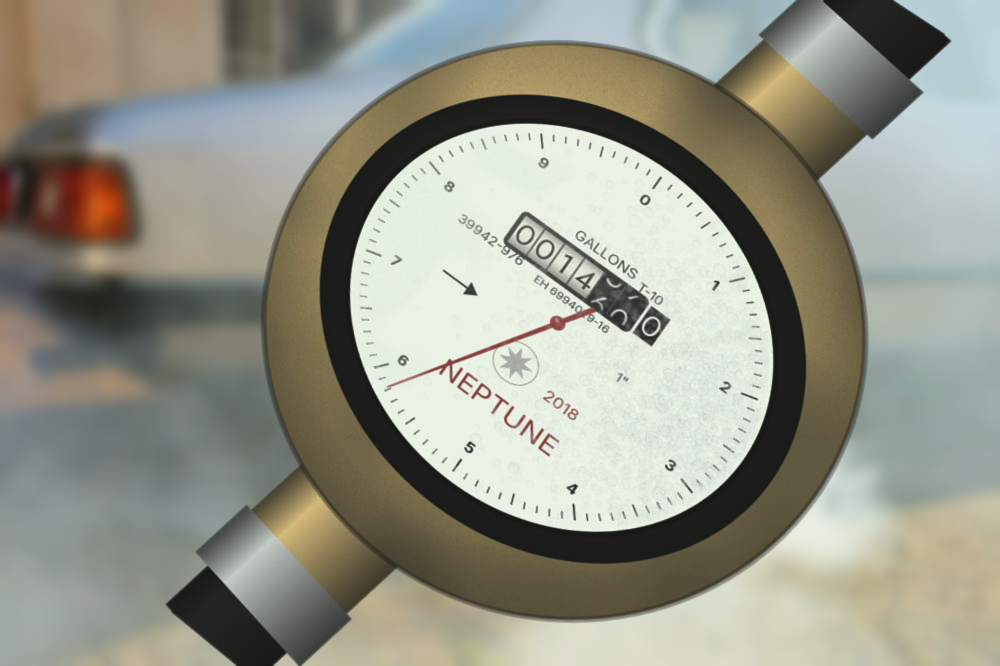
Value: 14595.8 gal
